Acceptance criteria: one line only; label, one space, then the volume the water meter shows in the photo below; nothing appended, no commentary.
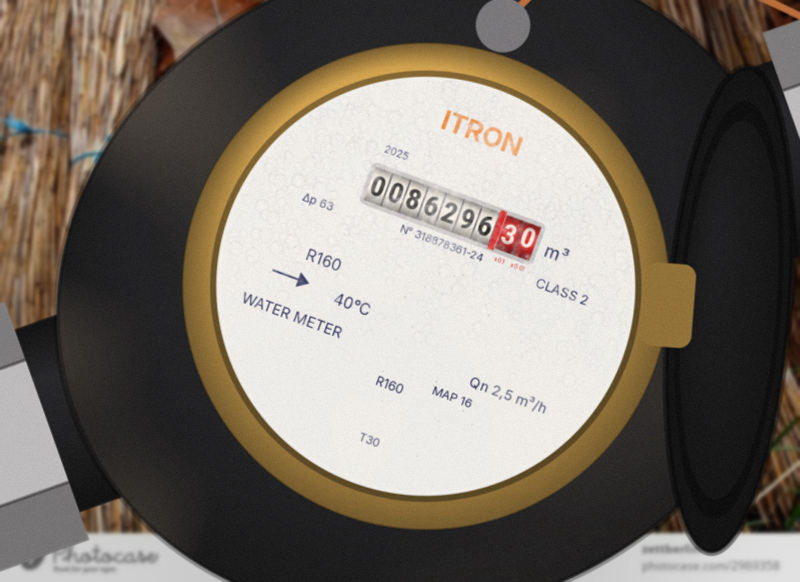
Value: 86296.30 m³
